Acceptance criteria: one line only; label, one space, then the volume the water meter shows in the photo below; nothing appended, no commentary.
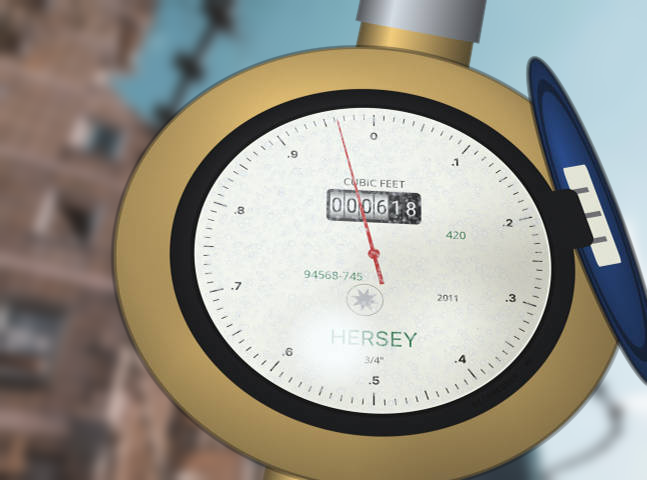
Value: 617.96 ft³
